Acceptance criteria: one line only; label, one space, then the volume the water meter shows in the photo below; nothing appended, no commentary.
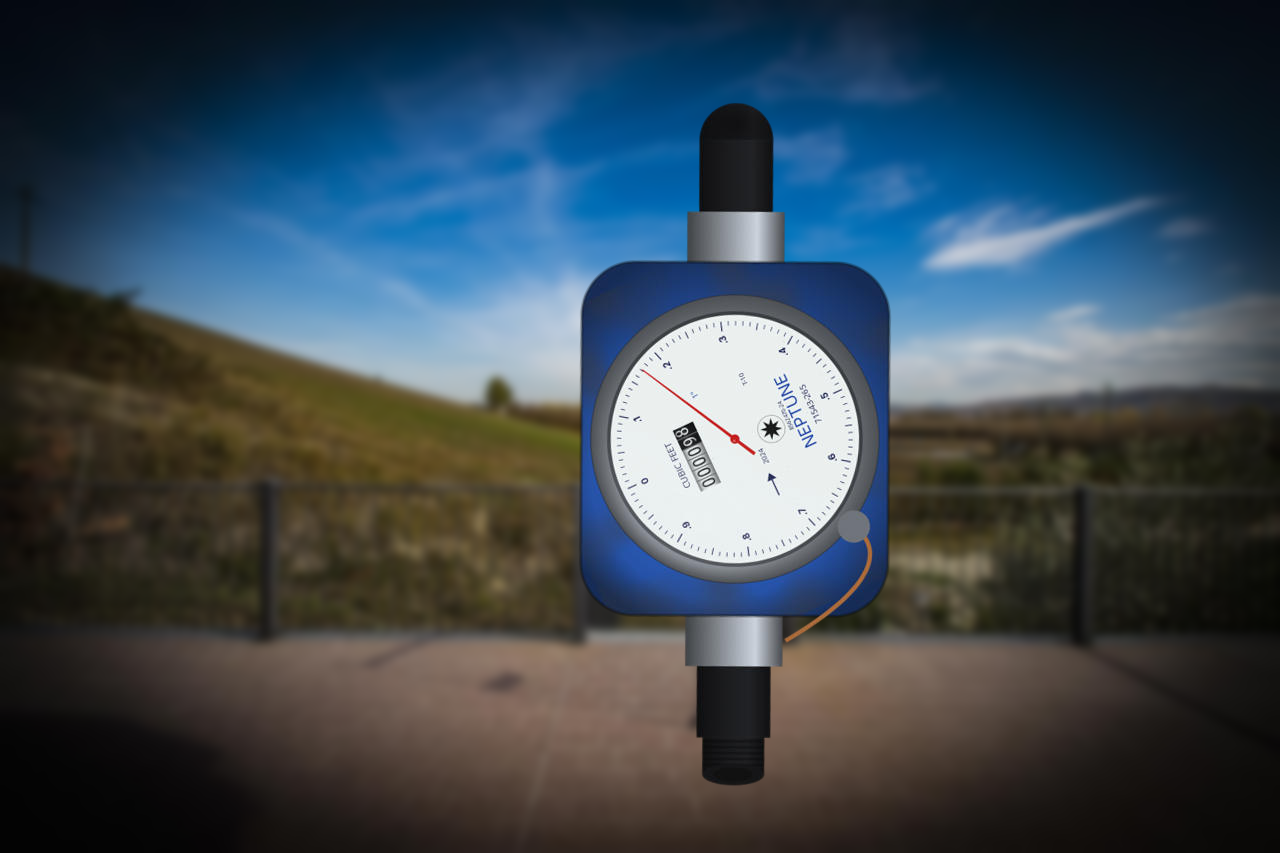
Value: 98.17 ft³
